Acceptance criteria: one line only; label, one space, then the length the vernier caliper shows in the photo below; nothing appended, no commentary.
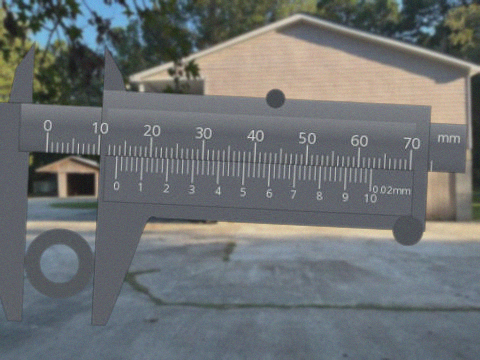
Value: 13.5 mm
